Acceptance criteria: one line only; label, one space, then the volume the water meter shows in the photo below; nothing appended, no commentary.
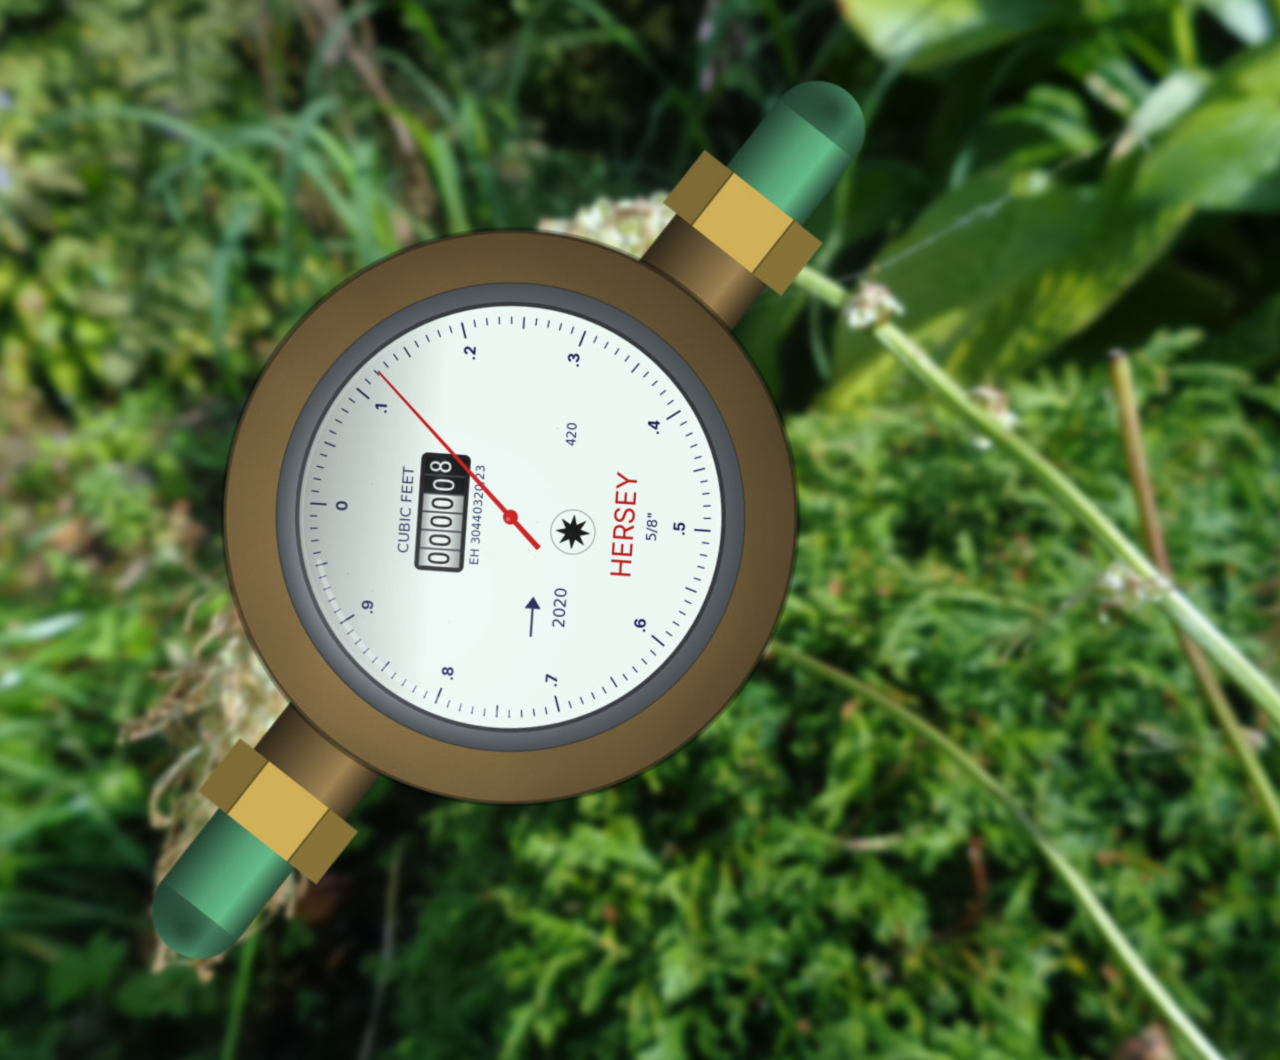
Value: 8.12 ft³
